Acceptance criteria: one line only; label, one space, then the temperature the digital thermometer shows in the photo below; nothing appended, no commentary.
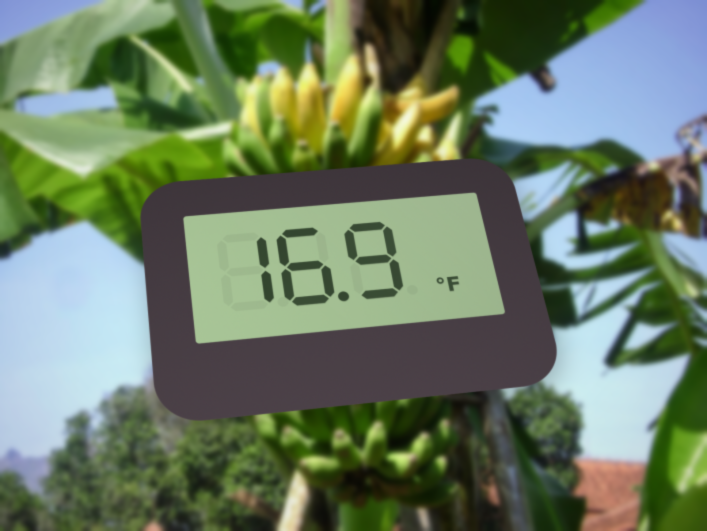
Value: 16.9 °F
